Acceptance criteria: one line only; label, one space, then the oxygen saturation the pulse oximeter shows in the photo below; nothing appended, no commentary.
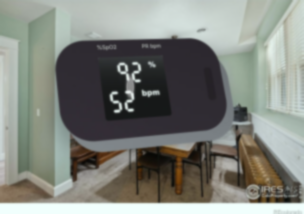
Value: 92 %
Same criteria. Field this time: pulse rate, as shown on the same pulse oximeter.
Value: 52 bpm
